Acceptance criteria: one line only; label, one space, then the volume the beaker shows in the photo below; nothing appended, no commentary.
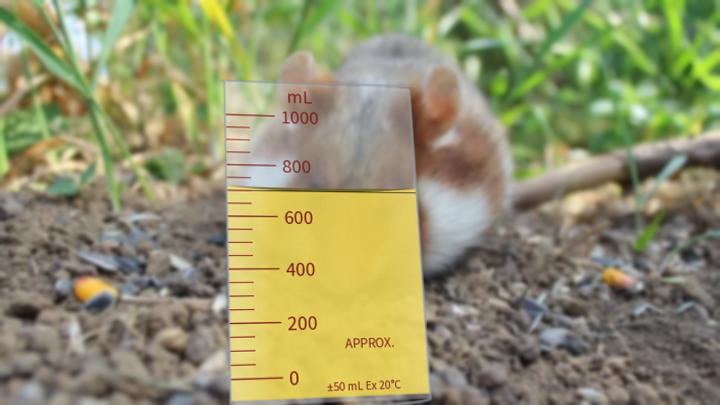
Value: 700 mL
